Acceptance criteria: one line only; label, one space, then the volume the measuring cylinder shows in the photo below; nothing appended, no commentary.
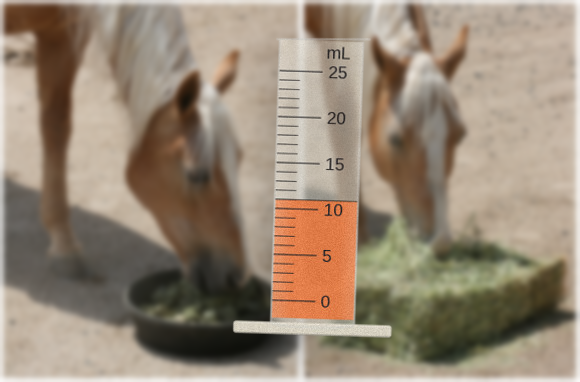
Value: 11 mL
